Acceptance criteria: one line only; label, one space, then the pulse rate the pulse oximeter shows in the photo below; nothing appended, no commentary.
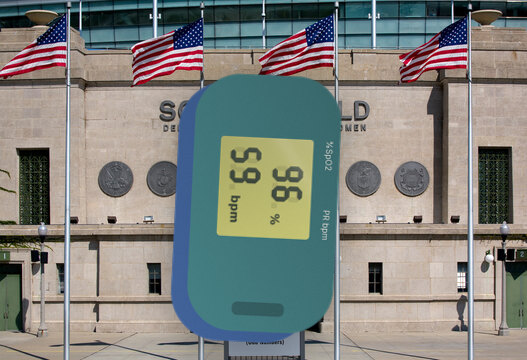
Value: 59 bpm
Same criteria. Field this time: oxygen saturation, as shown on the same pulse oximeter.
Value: 96 %
